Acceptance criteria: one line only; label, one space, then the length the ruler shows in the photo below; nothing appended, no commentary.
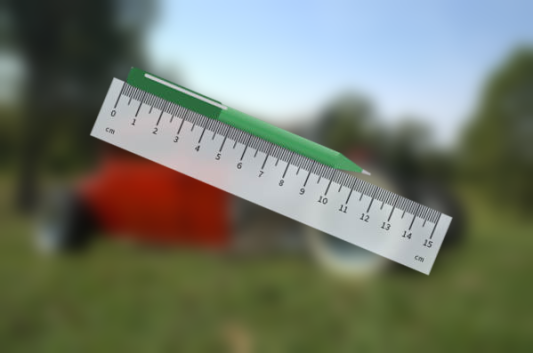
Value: 11.5 cm
